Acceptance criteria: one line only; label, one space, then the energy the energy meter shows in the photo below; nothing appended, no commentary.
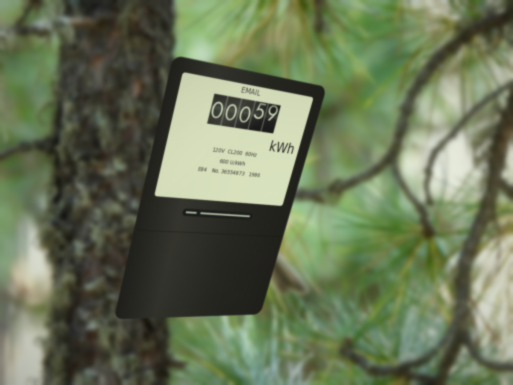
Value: 59 kWh
